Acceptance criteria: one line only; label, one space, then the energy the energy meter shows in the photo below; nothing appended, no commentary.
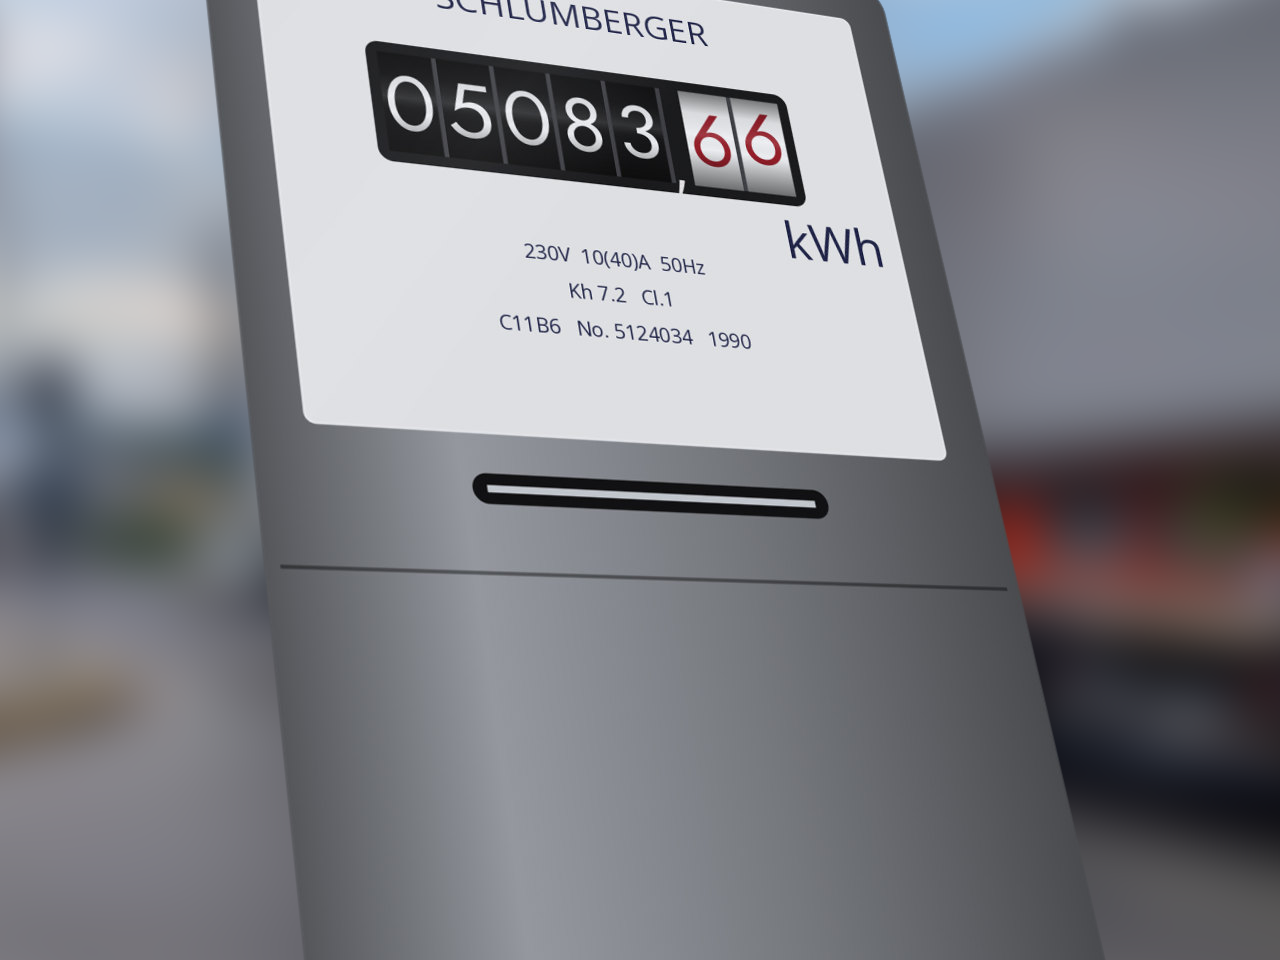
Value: 5083.66 kWh
